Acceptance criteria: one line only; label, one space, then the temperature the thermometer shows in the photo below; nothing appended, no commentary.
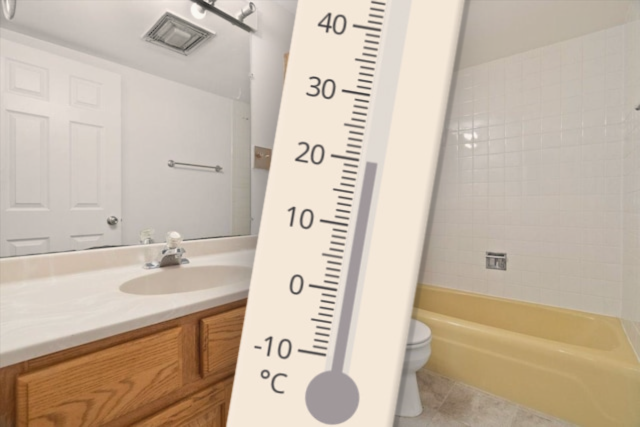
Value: 20 °C
